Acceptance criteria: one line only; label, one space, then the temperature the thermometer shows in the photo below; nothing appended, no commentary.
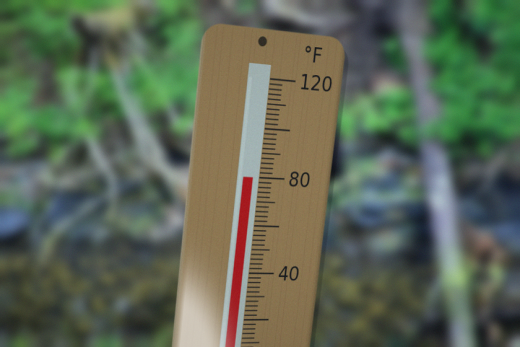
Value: 80 °F
